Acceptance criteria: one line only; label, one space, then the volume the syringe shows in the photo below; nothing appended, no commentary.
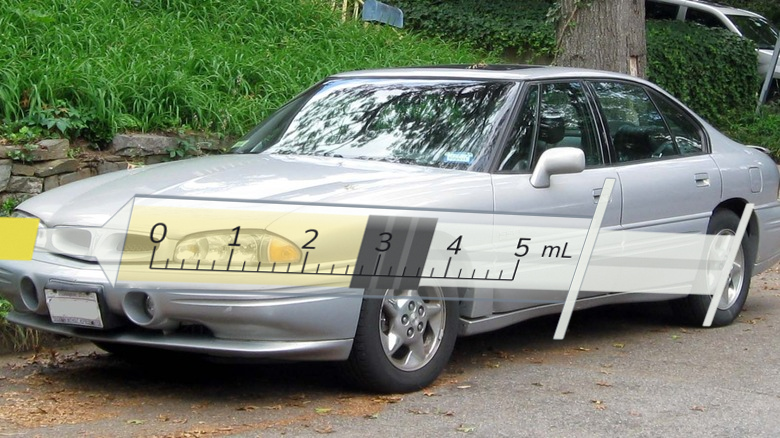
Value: 2.7 mL
